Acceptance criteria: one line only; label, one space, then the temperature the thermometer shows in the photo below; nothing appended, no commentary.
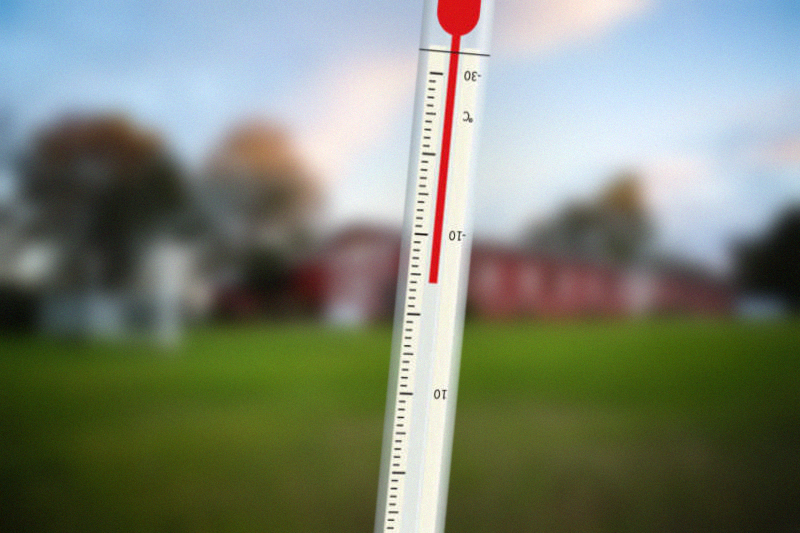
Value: -4 °C
